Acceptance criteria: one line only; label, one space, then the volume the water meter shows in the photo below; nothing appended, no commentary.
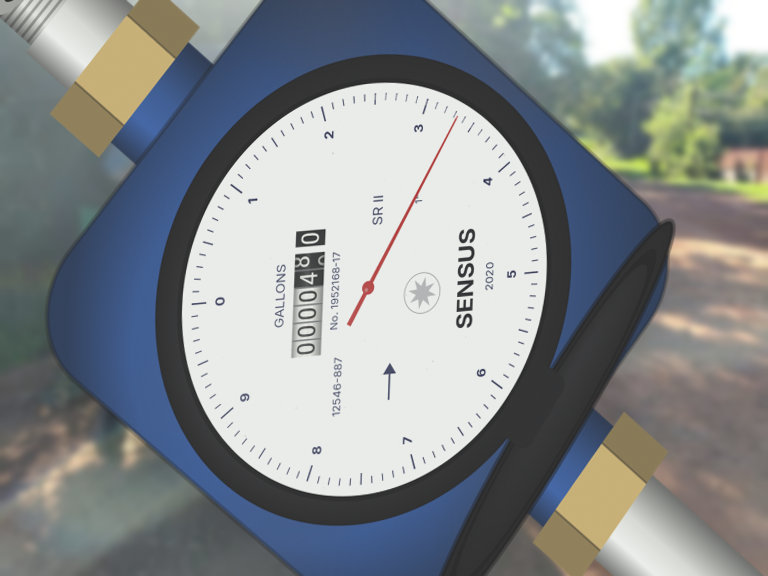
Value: 483.3 gal
